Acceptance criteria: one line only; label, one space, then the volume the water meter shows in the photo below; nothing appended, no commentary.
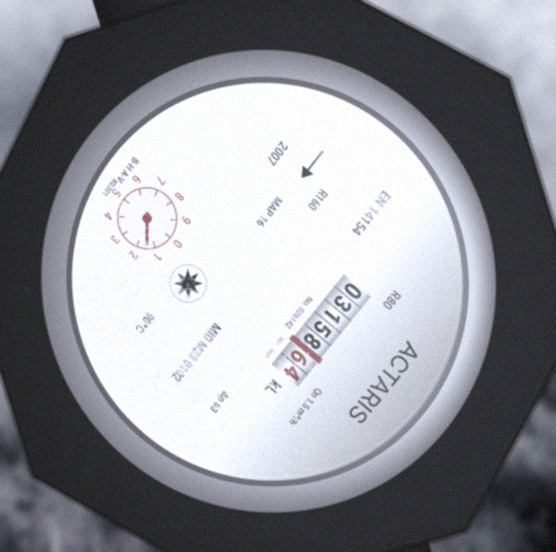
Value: 3158.641 kL
